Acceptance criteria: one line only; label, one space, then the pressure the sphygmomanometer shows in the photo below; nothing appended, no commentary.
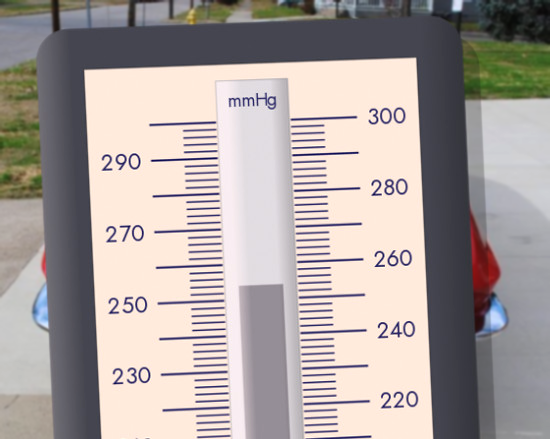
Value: 254 mmHg
